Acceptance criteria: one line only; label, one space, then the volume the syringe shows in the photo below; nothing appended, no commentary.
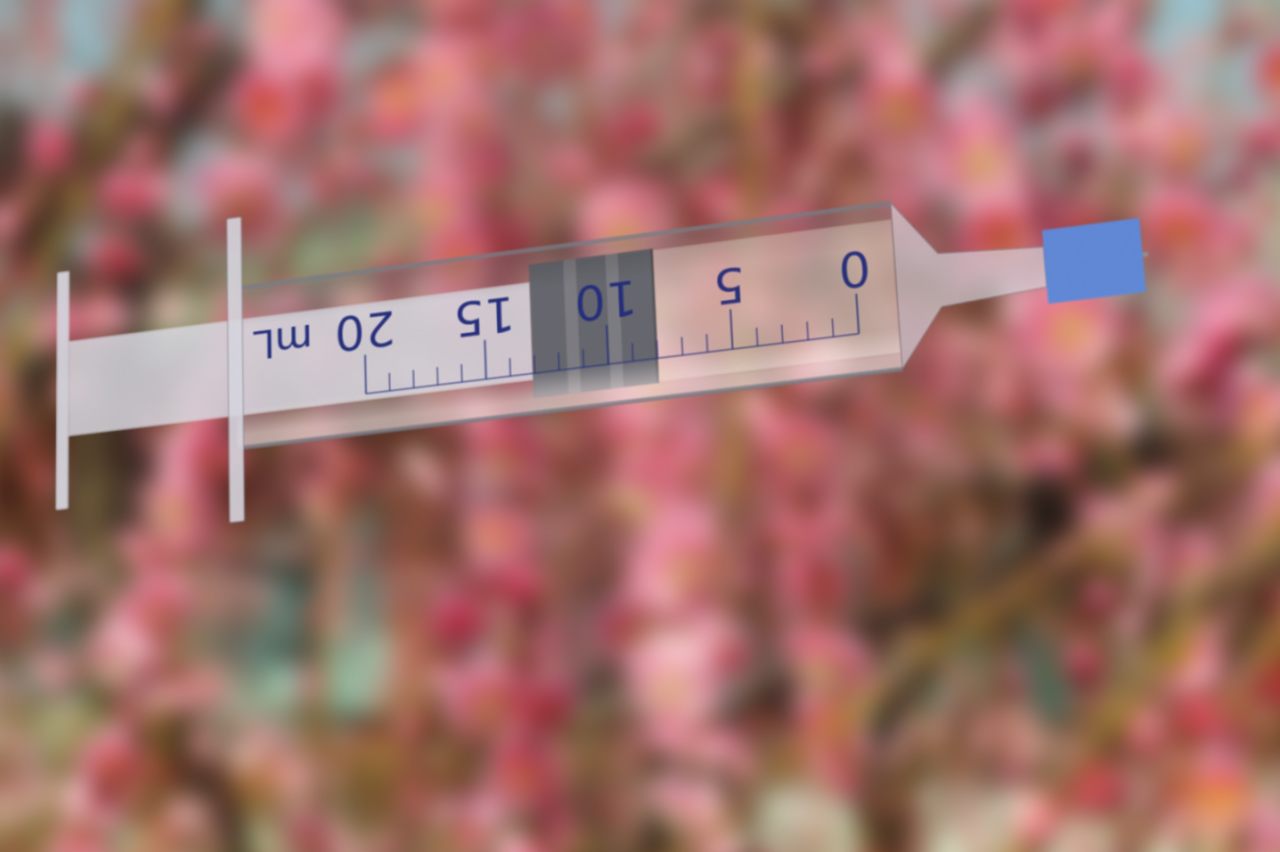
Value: 8 mL
